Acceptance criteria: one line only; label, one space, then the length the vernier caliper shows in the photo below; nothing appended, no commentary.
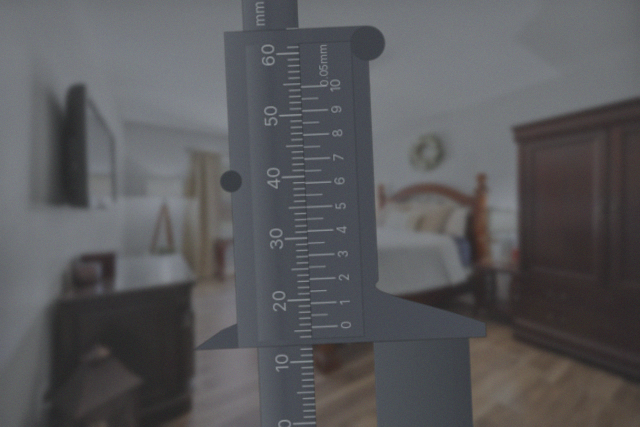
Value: 15.5 mm
